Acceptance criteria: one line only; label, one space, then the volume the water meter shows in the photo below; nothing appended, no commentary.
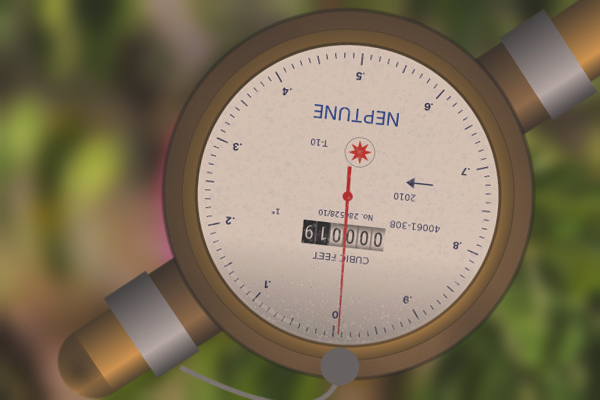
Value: 18.99 ft³
